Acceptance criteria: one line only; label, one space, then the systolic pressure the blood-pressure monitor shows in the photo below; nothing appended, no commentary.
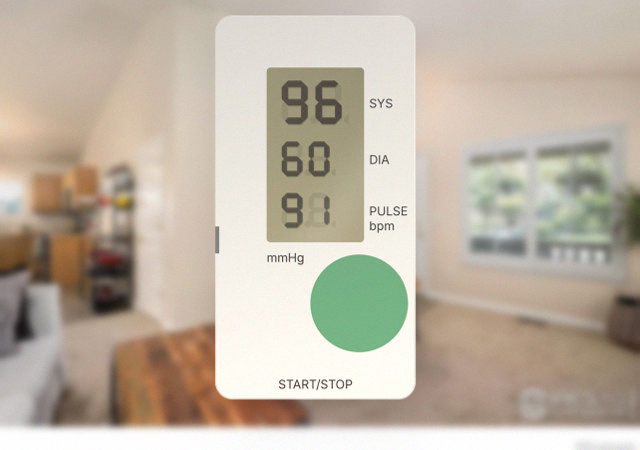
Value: 96 mmHg
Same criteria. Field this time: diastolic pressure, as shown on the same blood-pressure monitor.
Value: 60 mmHg
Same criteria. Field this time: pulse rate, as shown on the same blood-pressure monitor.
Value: 91 bpm
